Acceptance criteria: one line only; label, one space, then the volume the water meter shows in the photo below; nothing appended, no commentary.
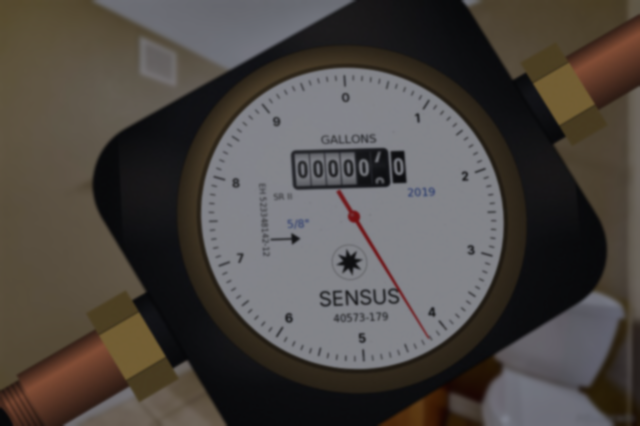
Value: 74.2 gal
